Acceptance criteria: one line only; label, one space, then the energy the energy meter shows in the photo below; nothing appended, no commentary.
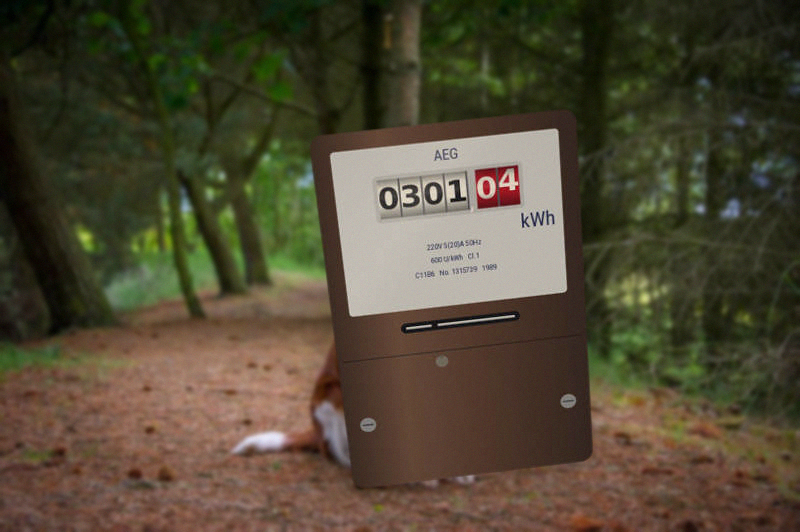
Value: 301.04 kWh
